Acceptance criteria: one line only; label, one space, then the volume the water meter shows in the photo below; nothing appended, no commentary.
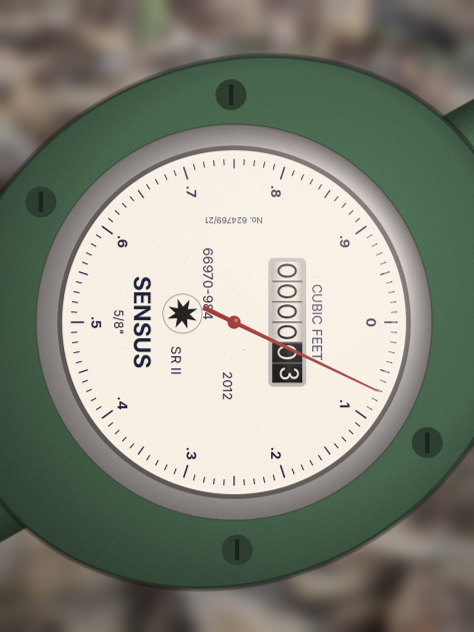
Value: 3.07 ft³
